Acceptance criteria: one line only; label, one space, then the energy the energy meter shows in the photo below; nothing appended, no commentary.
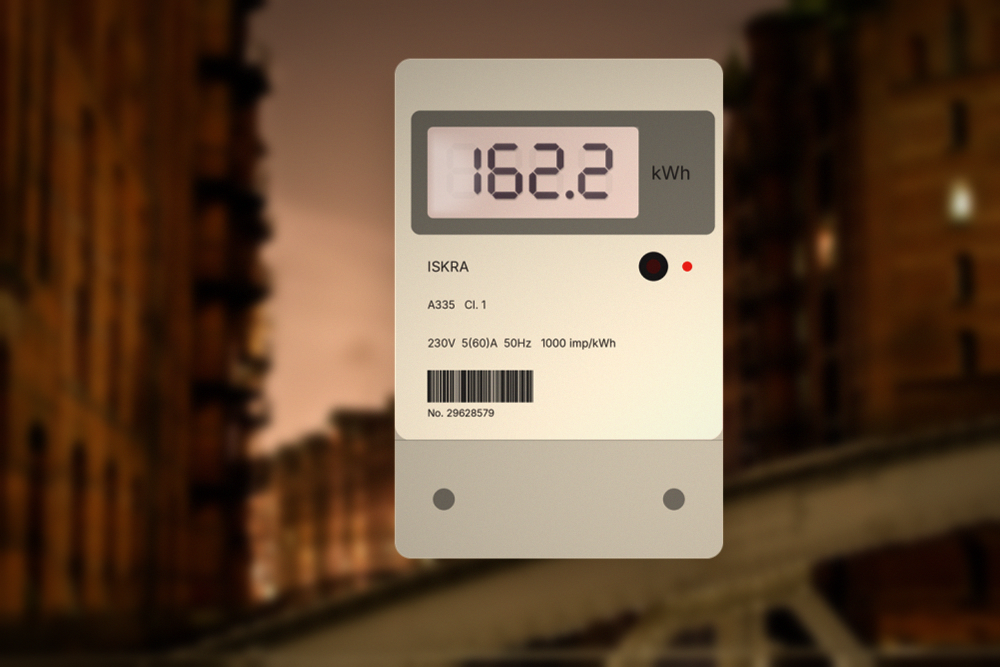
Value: 162.2 kWh
